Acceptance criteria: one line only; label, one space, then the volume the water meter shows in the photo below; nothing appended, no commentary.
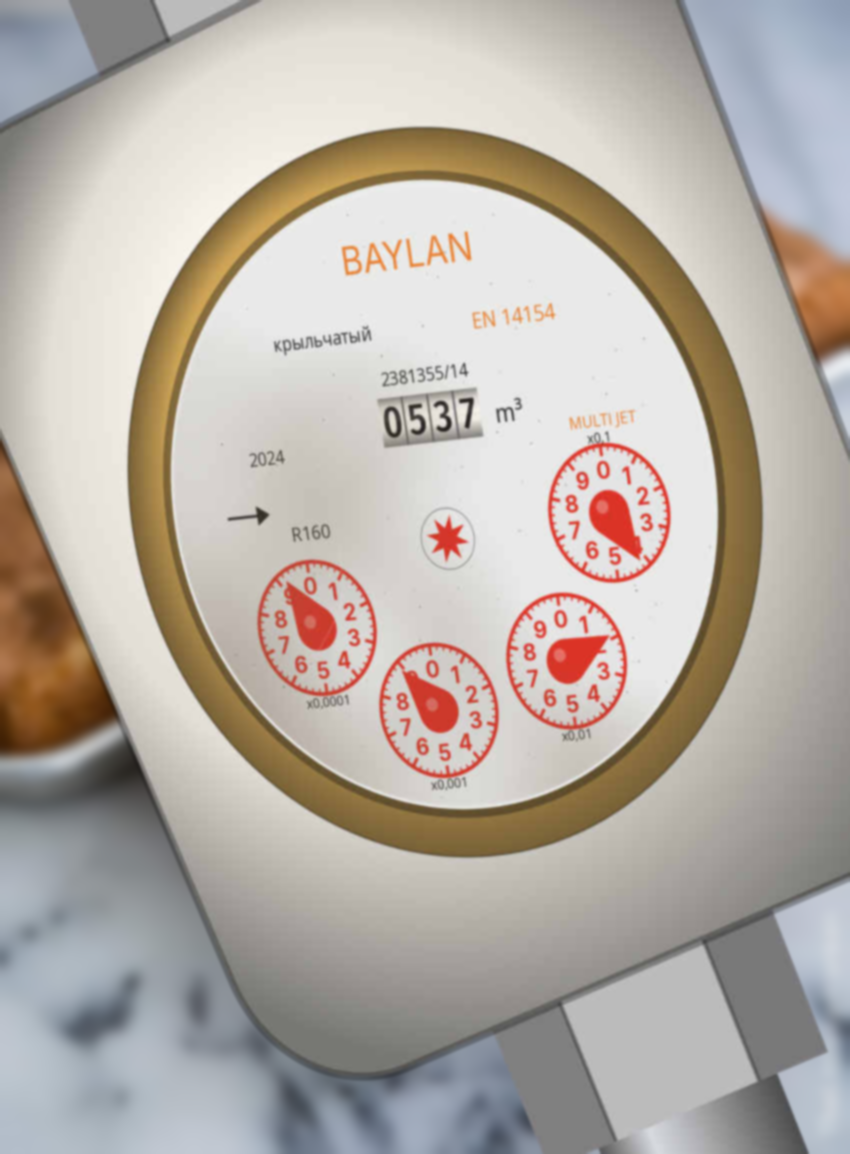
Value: 537.4189 m³
